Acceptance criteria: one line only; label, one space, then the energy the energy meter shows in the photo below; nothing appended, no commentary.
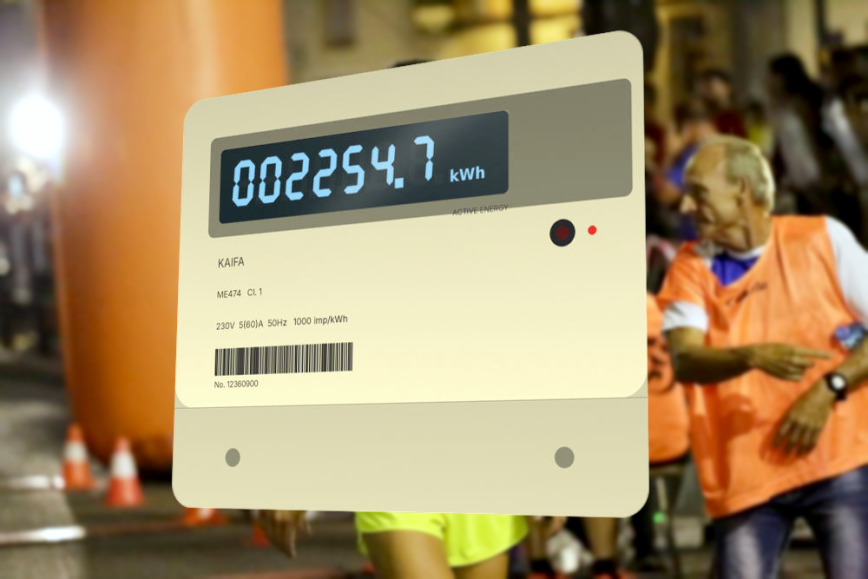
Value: 2254.7 kWh
